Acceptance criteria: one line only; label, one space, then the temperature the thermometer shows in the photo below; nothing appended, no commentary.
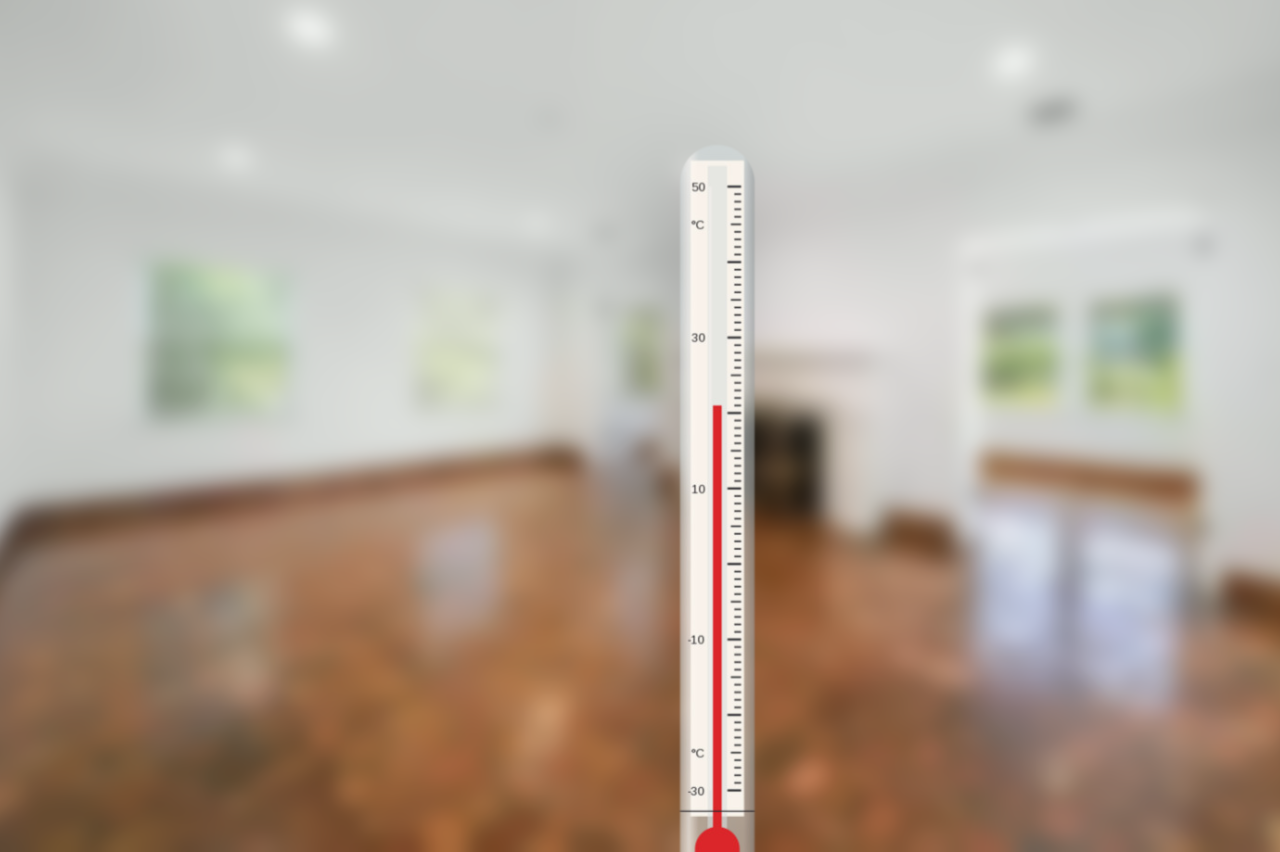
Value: 21 °C
